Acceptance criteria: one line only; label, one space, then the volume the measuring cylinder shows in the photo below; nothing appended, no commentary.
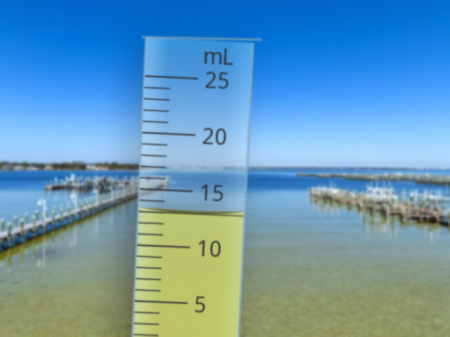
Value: 13 mL
